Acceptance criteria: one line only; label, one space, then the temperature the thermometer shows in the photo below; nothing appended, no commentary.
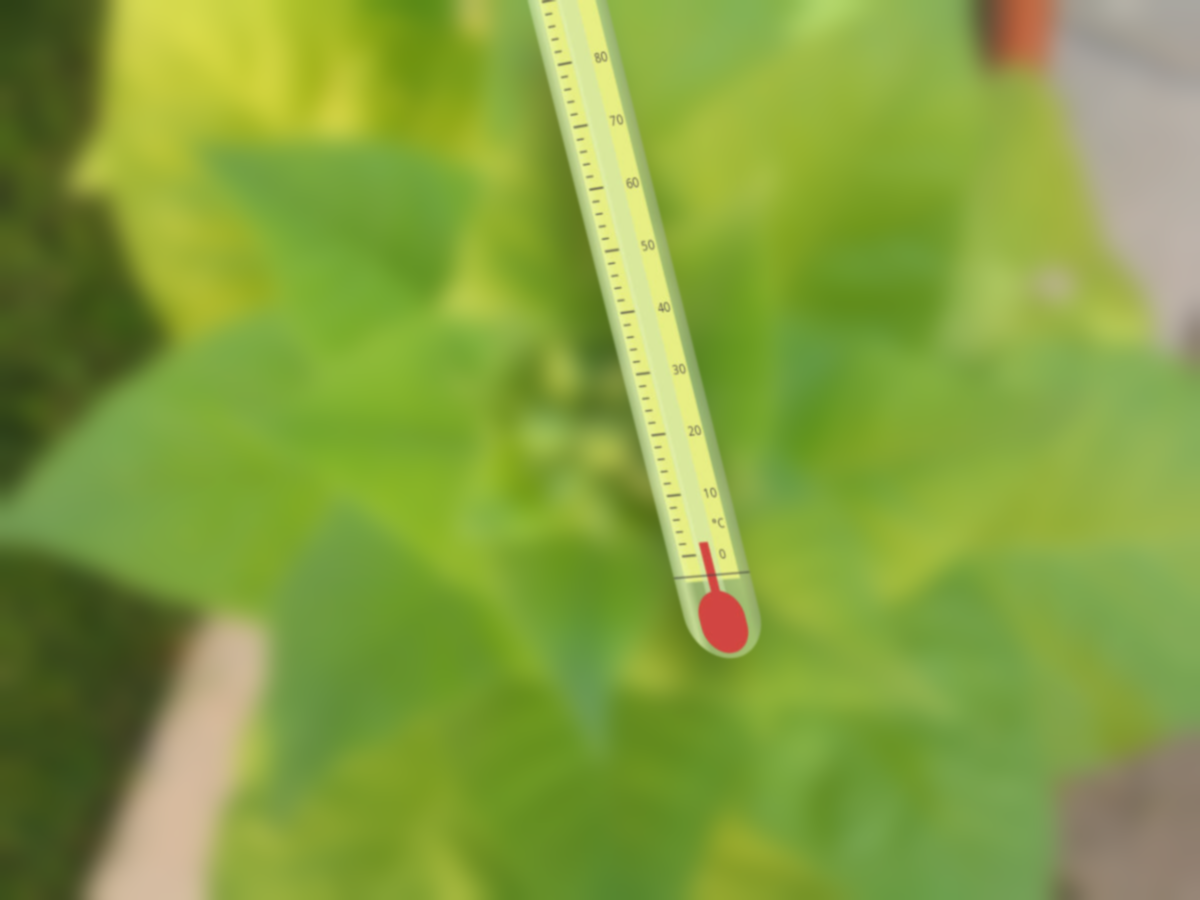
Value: 2 °C
